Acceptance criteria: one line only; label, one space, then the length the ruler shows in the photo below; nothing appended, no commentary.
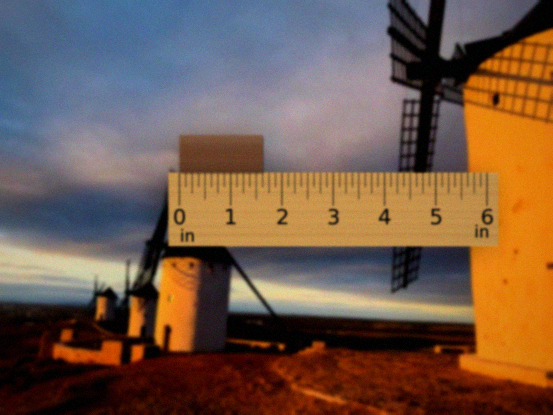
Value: 1.625 in
